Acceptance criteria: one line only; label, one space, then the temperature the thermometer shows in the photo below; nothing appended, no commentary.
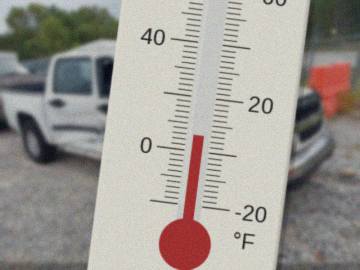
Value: 6 °F
